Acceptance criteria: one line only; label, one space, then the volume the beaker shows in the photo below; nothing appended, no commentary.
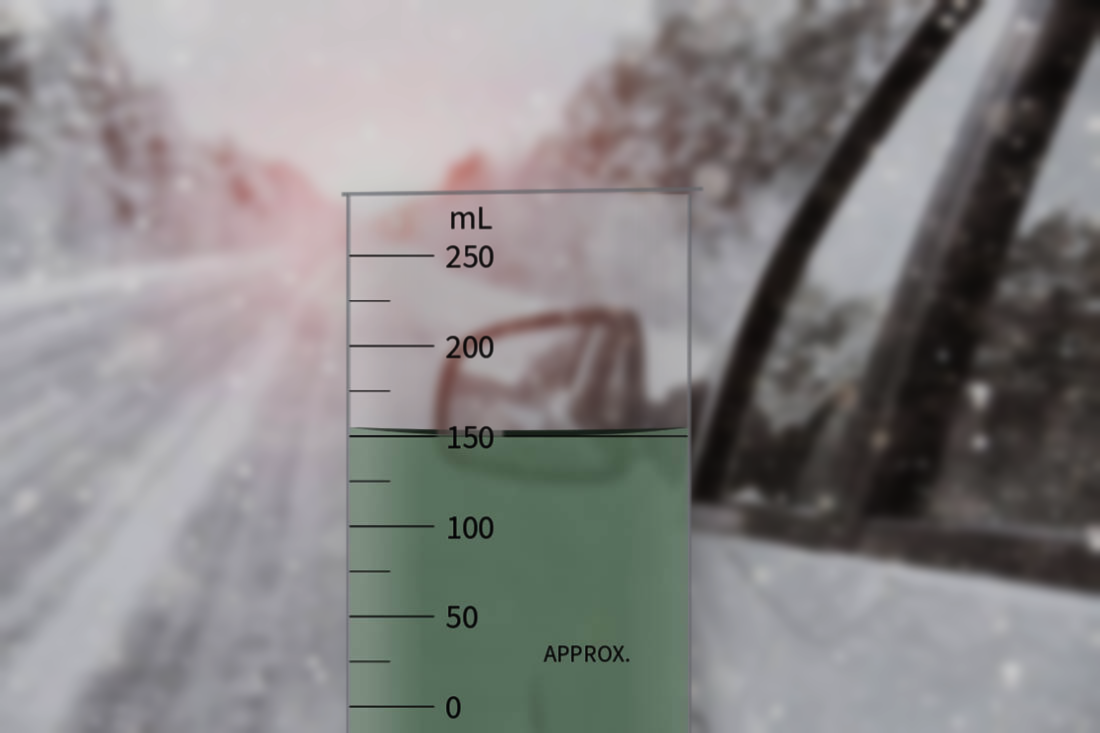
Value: 150 mL
